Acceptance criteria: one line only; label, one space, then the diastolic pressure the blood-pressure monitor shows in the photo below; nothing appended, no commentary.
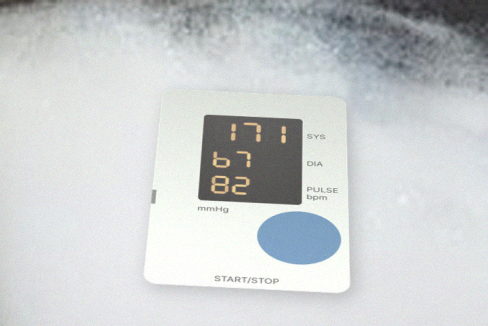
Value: 67 mmHg
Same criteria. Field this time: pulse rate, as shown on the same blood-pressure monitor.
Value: 82 bpm
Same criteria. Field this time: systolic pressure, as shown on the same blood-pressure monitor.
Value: 171 mmHg
